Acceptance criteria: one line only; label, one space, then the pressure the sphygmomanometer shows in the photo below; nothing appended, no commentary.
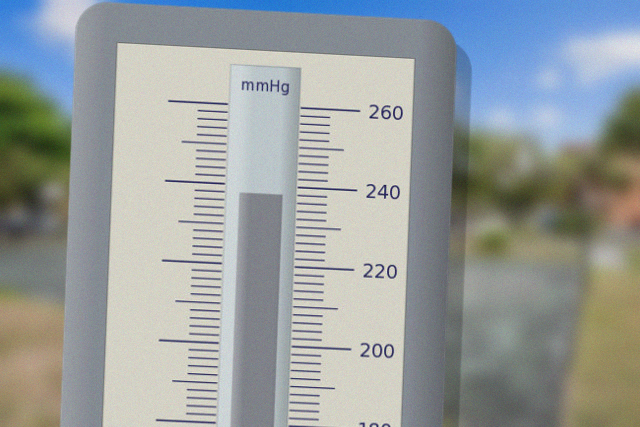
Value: 238 mmHg
